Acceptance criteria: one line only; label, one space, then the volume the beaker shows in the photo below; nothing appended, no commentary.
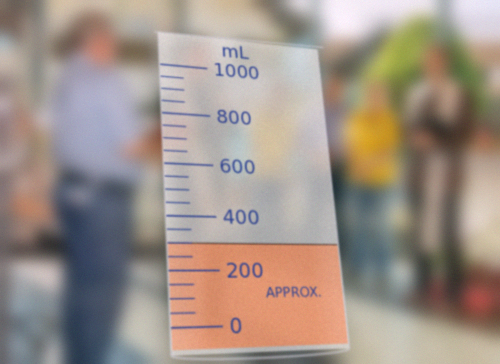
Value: 300 mL
